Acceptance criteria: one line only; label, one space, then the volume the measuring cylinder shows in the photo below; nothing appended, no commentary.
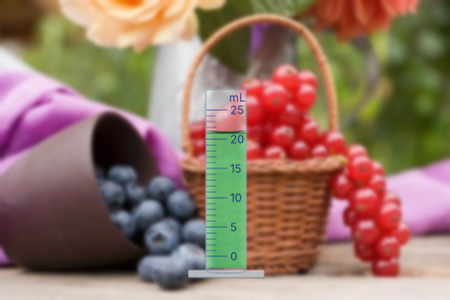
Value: 21 mL
